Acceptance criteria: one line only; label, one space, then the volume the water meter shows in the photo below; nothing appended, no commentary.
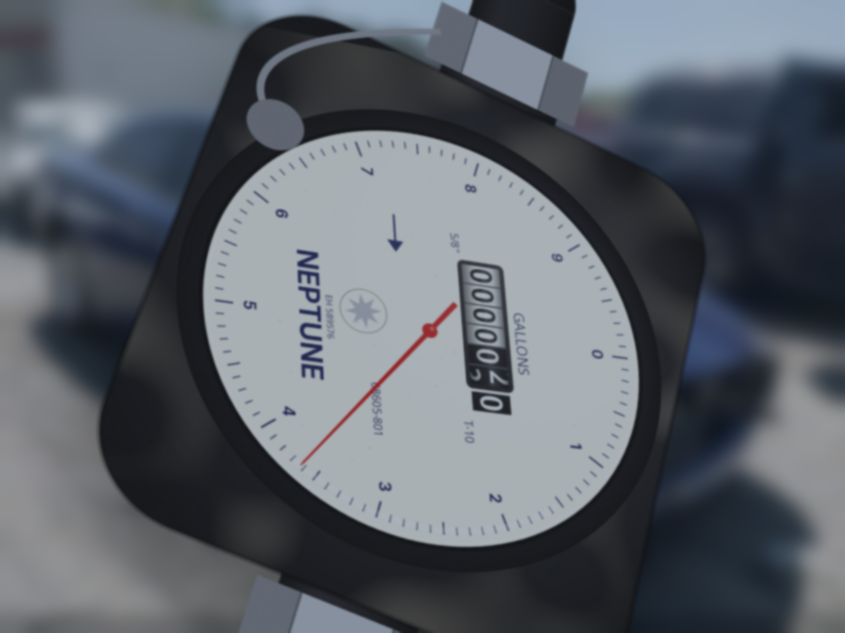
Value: 23.6 gal
